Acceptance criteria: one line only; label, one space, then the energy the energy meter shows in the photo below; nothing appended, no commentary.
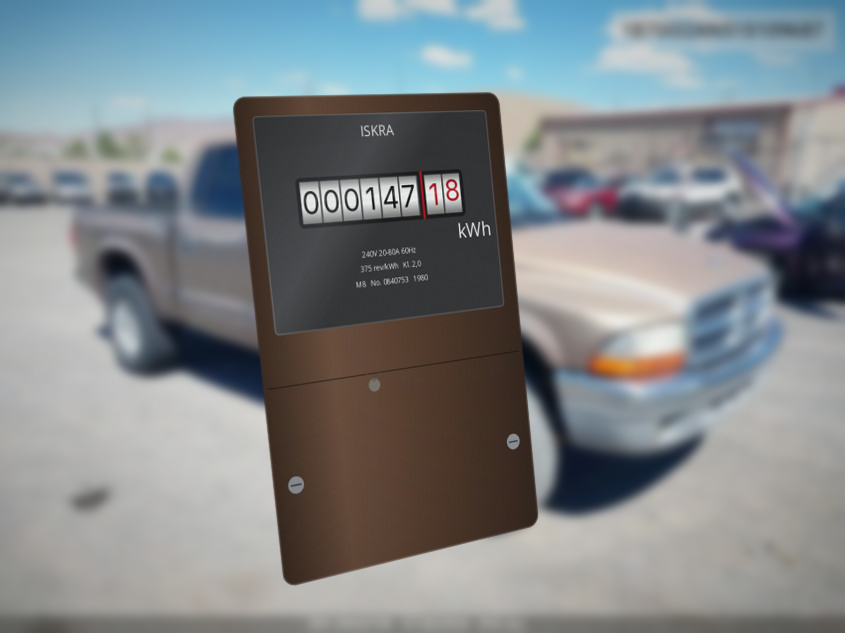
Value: 147.18 kWh
